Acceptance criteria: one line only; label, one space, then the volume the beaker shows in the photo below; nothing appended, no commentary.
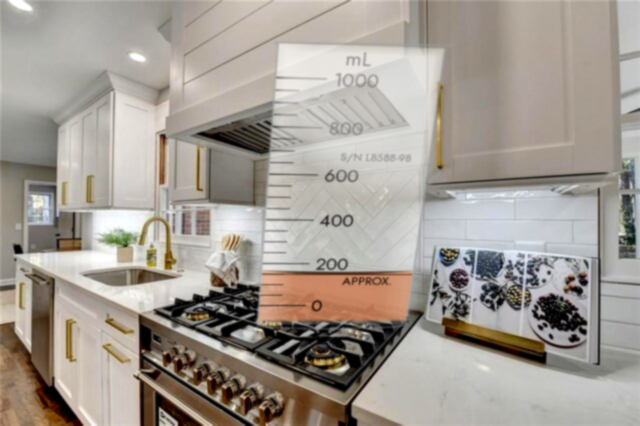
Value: 150 mL
